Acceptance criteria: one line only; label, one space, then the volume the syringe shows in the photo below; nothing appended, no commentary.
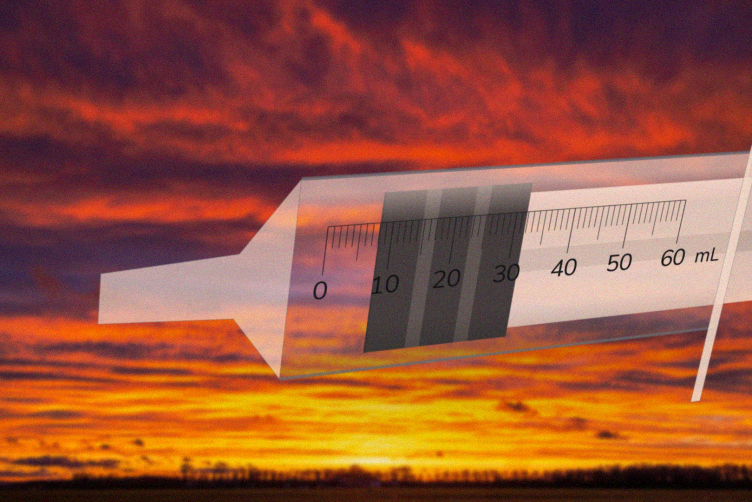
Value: 8 mL
